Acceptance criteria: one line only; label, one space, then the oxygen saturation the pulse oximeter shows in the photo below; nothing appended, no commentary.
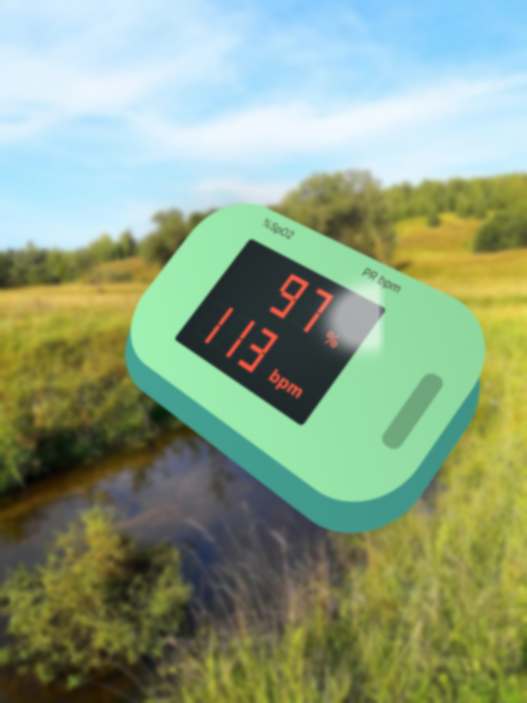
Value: 97 %
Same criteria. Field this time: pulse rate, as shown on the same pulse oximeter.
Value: 113 bpm
